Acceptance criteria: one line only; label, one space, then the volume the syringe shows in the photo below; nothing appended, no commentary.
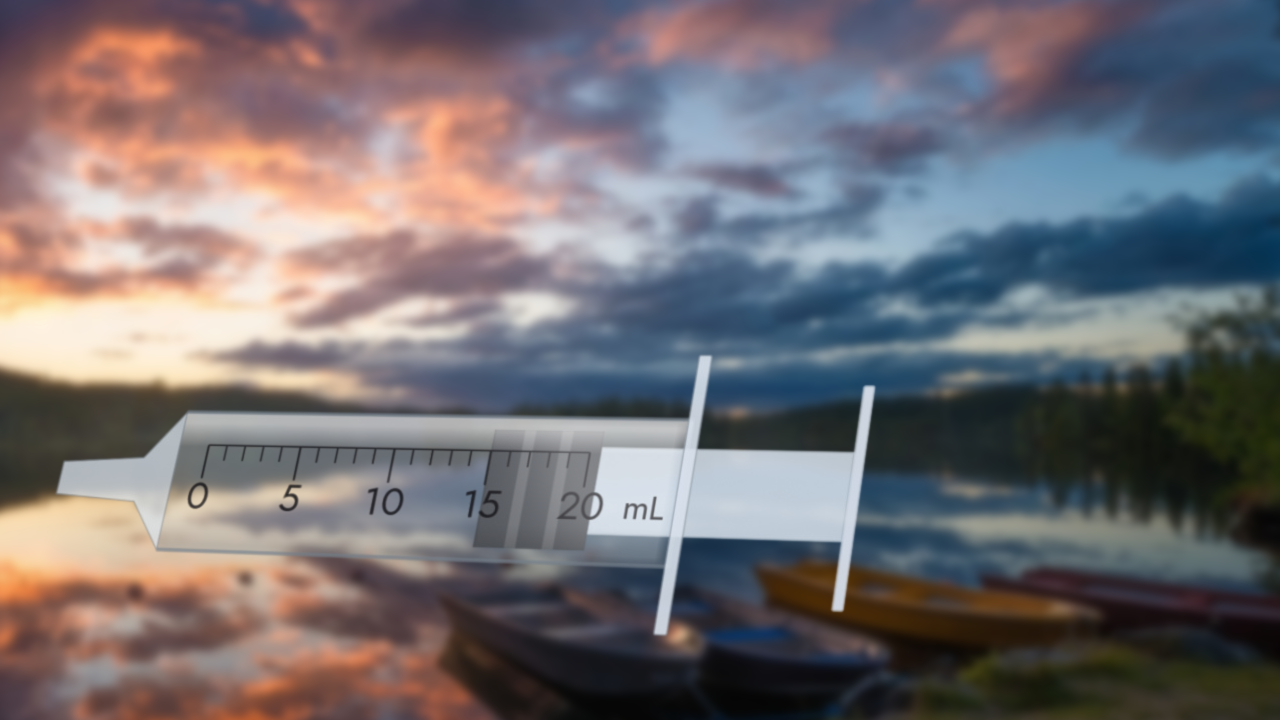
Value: 15 mL
